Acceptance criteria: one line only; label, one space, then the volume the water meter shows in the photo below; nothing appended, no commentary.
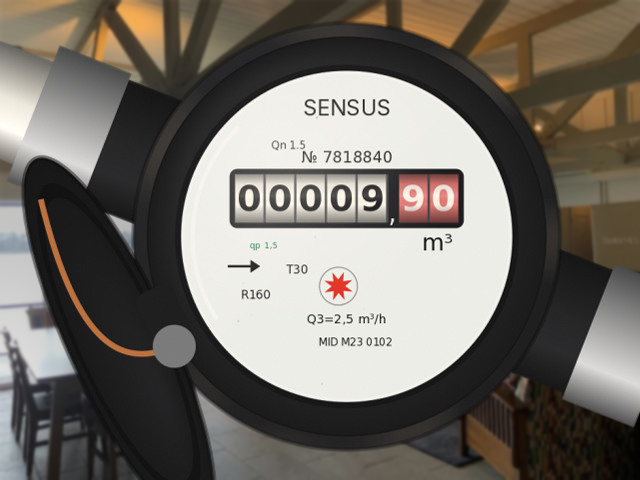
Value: 9.90 m³
